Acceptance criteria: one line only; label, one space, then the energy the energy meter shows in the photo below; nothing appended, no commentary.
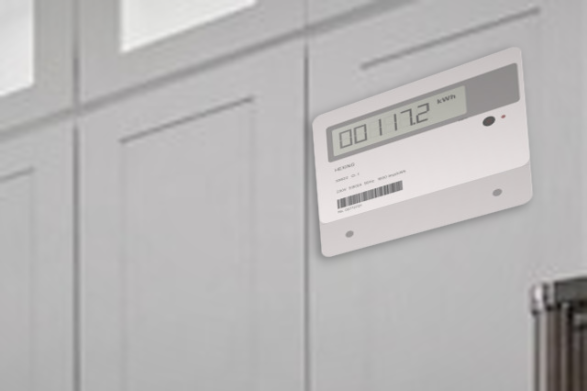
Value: 117.2 kWh
